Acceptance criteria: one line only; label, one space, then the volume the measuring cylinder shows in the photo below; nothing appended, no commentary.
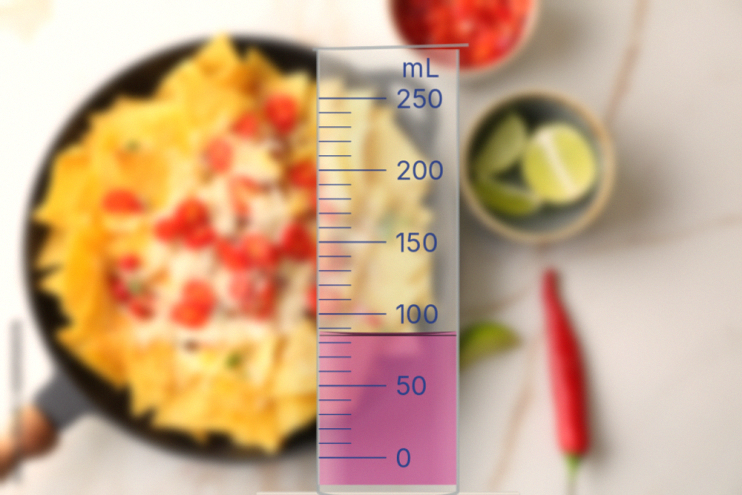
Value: 85 mL
